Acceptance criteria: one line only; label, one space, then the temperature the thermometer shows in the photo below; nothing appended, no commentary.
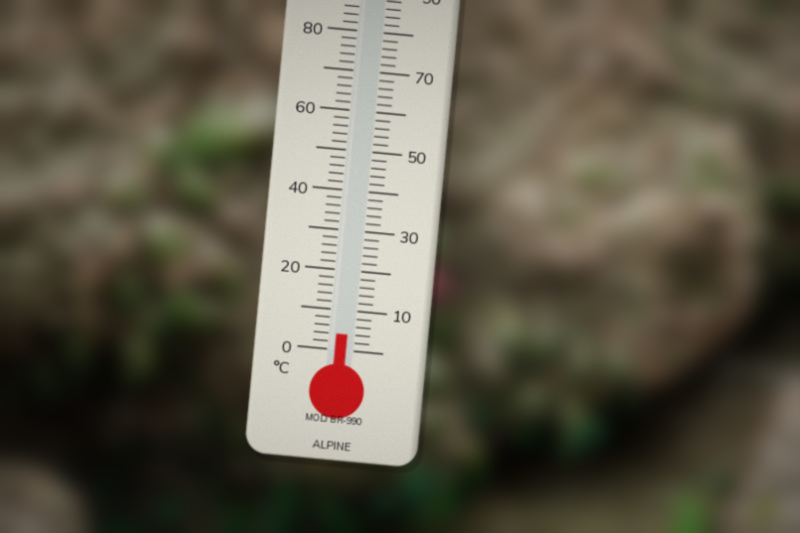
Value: 4 °C
